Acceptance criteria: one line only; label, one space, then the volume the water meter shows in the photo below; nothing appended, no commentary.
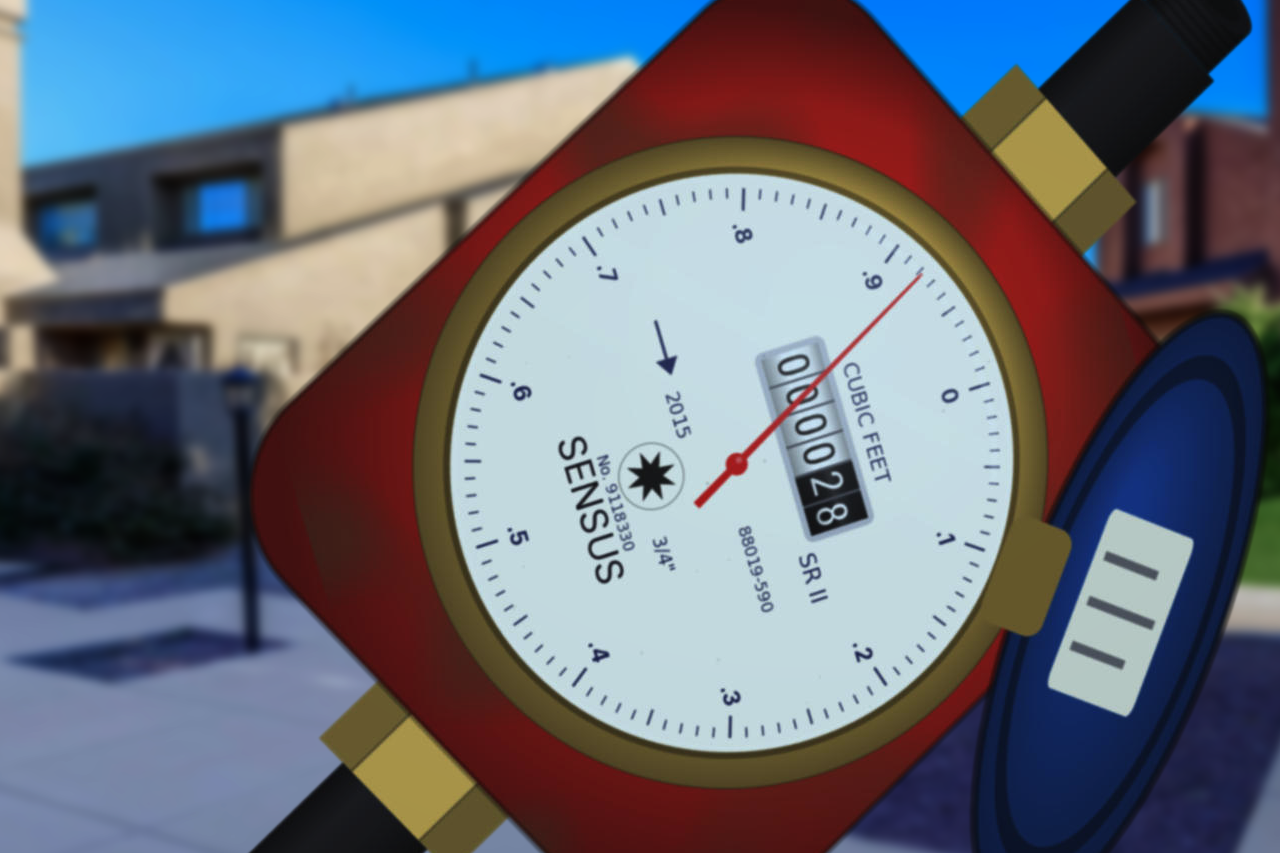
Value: 27.92 ft³
